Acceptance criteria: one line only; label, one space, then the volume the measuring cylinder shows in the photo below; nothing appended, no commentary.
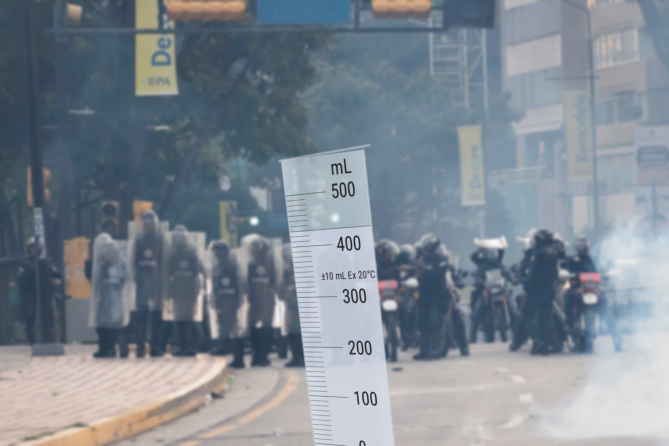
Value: 430 mL
